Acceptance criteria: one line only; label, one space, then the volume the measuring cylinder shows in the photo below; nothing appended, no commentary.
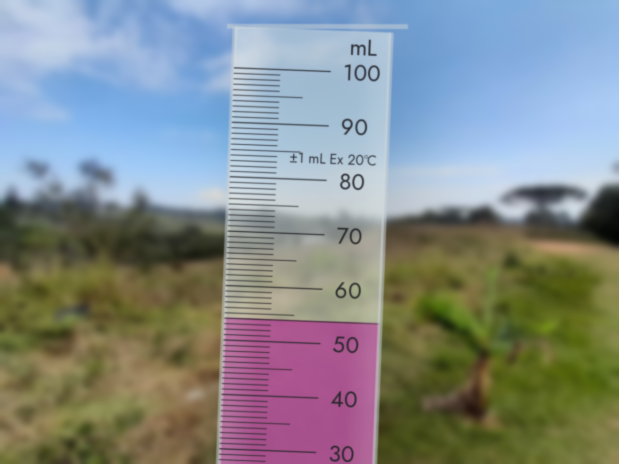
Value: 54 mL
